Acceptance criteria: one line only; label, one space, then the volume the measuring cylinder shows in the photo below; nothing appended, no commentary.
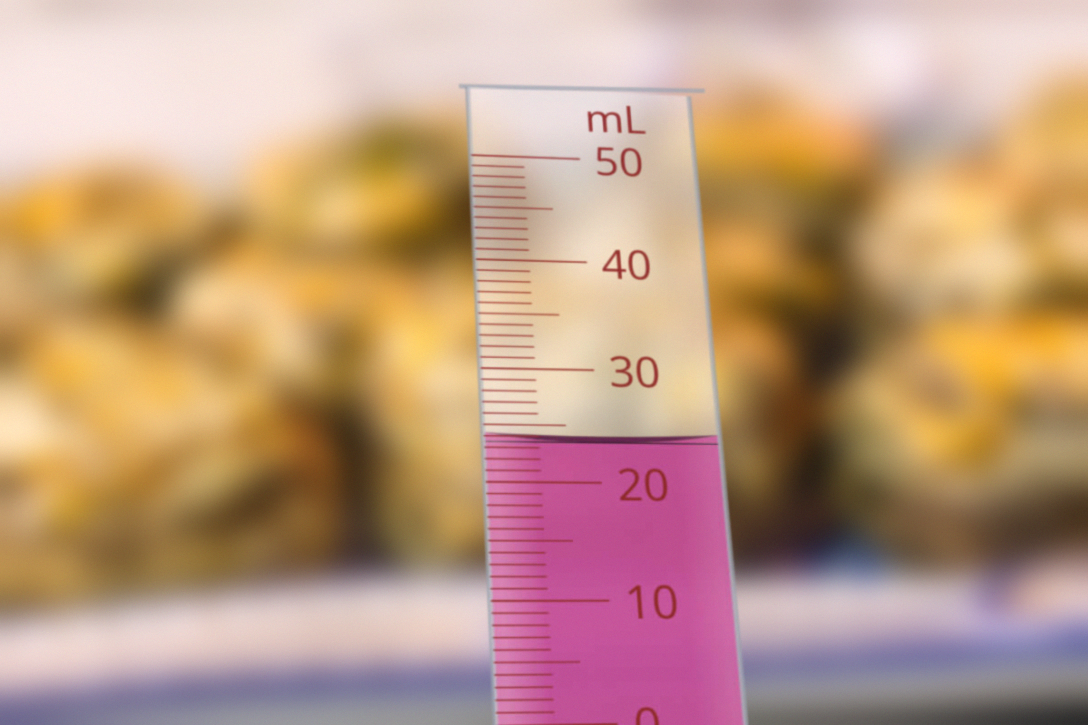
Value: 23.5 mL
